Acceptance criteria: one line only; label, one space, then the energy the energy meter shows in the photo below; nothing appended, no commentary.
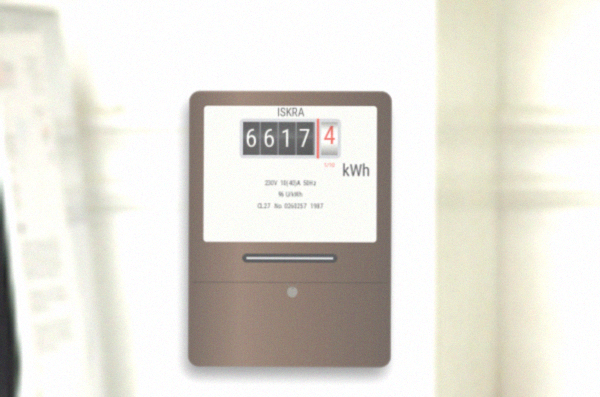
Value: 6617.4 kWh
